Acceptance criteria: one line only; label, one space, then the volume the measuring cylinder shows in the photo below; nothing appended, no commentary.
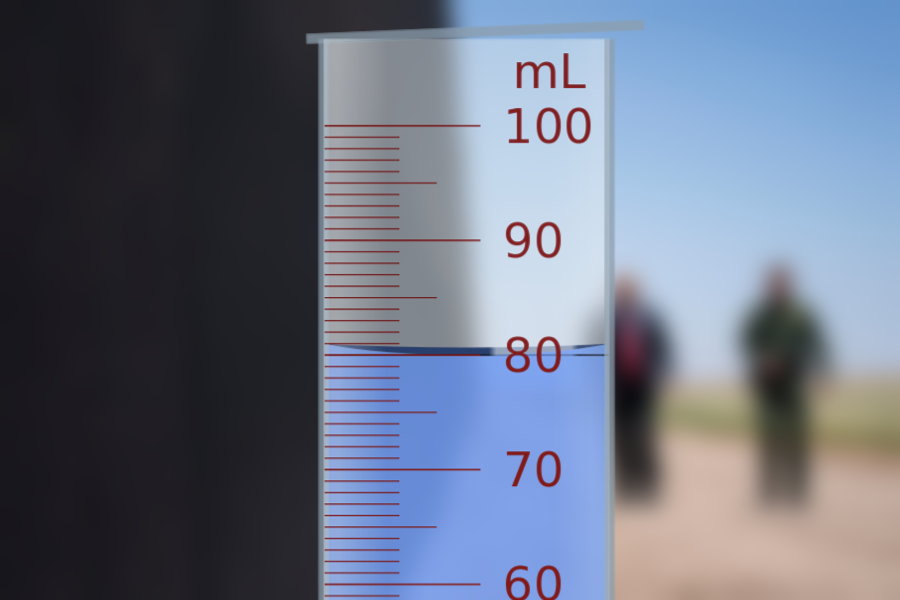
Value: 80 mL
